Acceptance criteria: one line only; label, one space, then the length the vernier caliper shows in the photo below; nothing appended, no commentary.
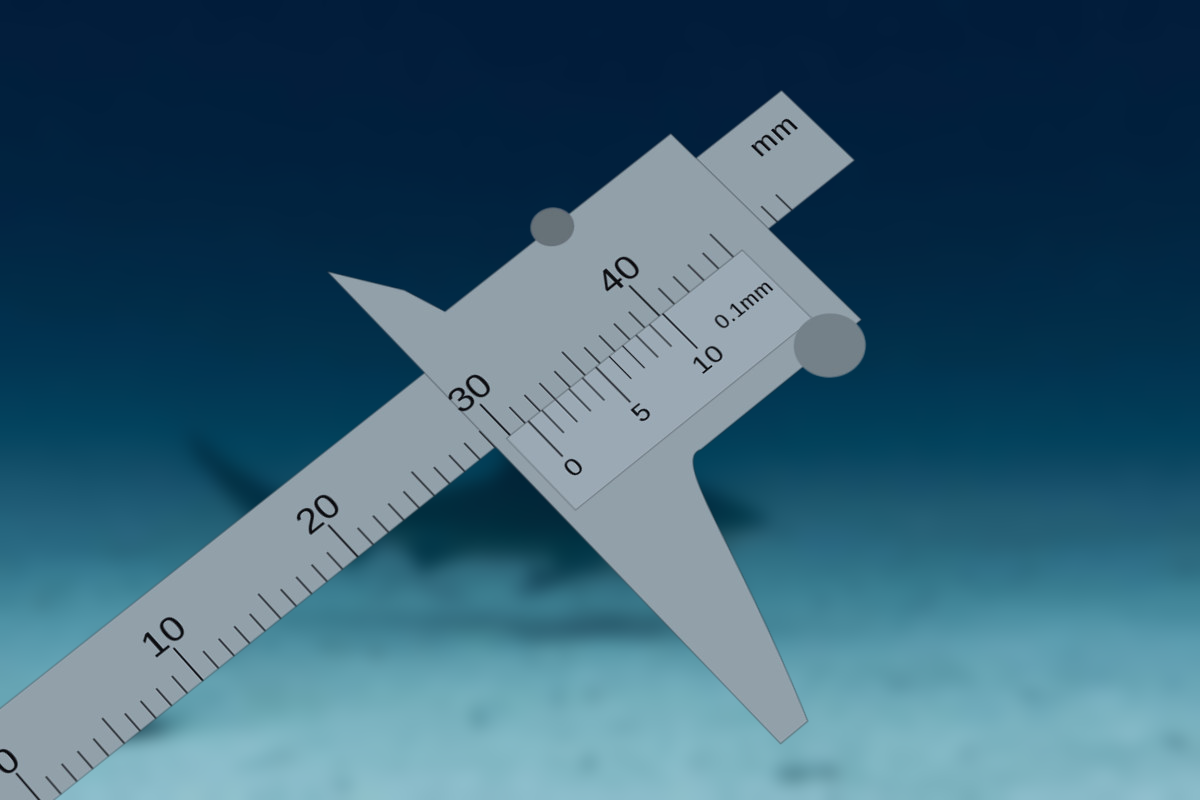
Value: 31.2 mm
